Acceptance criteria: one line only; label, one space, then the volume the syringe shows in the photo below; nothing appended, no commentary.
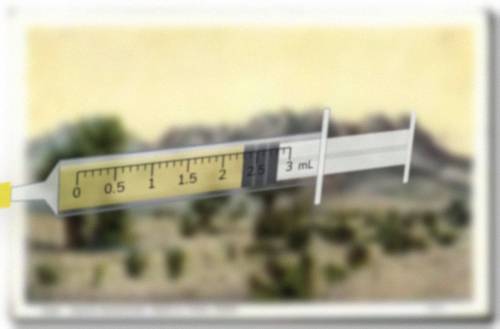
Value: 2.3 mL
